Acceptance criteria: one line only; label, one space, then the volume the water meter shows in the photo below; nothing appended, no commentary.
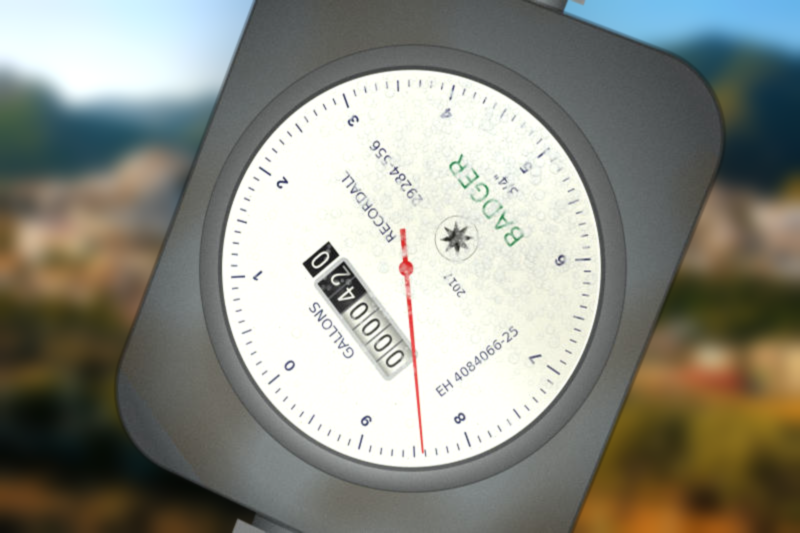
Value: 418.4 gal
